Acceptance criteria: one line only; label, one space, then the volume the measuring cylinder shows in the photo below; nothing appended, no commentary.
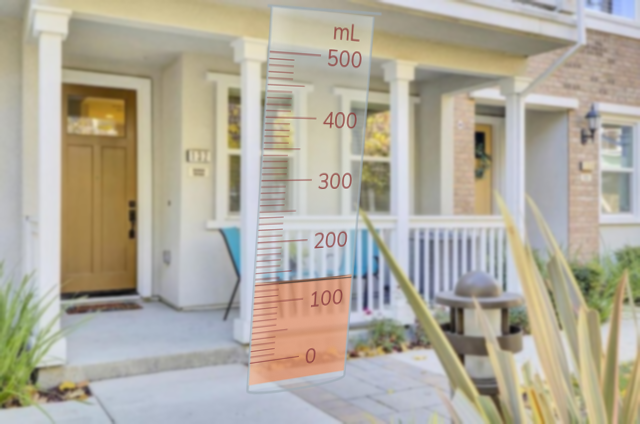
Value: 130 mL
